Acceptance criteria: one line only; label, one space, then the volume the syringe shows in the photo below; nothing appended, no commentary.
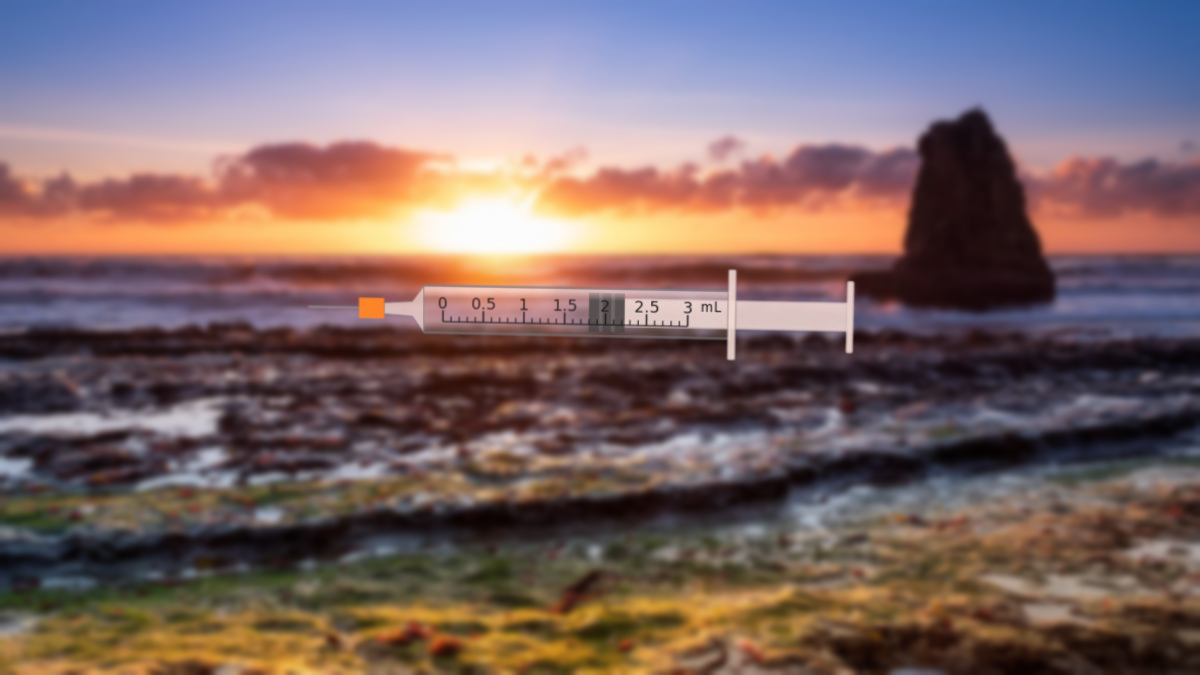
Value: 1.8 mL
